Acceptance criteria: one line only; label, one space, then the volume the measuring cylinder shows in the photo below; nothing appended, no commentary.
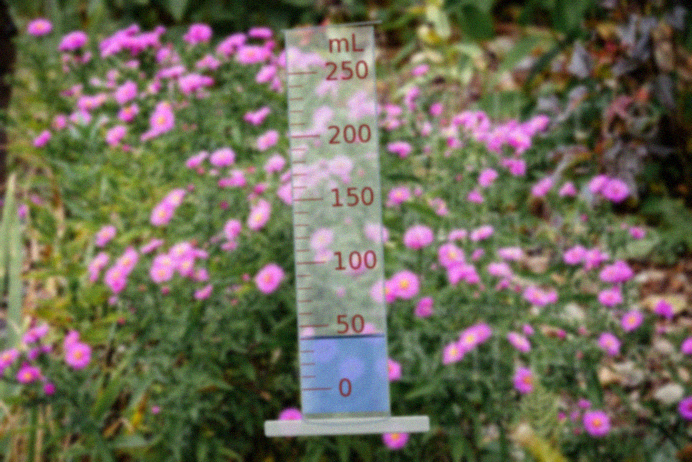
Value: 40 mL
